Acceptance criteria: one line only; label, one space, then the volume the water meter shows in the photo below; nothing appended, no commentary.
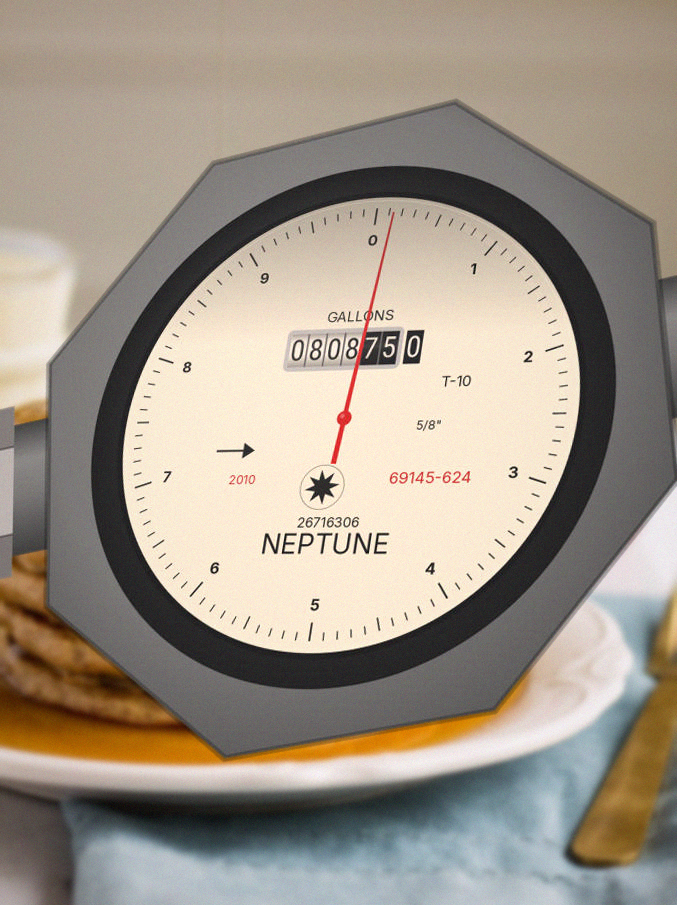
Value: 808750.1 gal
